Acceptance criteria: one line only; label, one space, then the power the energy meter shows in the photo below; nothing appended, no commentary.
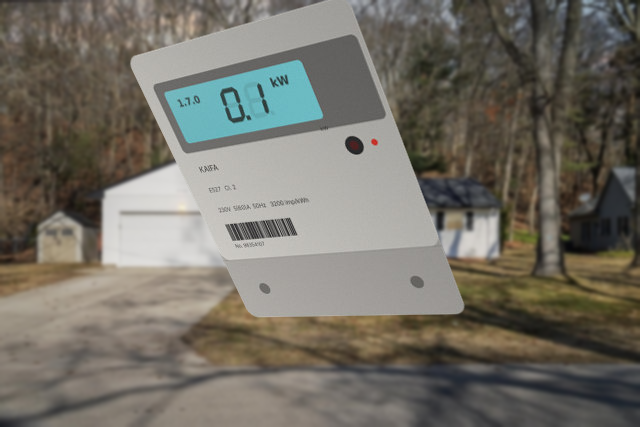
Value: 0.1 kW
